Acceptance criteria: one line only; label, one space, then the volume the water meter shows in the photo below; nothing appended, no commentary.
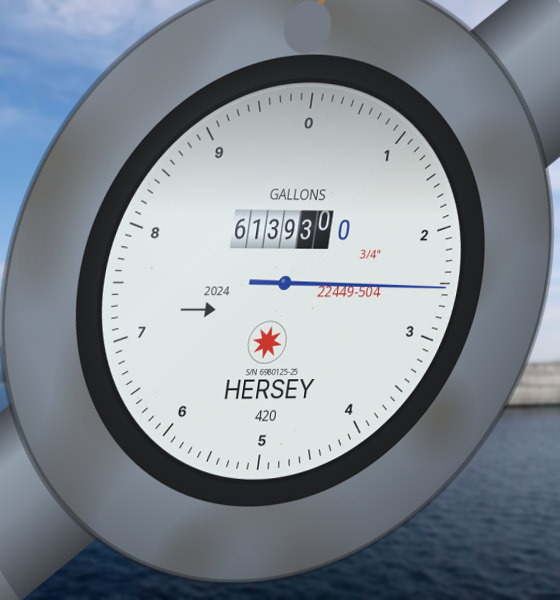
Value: 6139302.5 gal
